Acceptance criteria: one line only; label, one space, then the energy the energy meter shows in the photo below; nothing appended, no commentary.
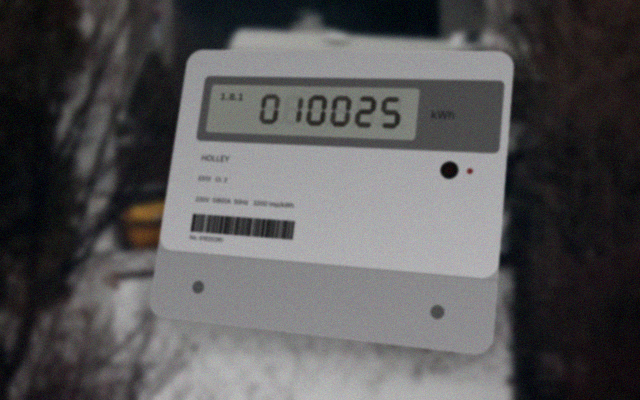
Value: 10025 kWh
